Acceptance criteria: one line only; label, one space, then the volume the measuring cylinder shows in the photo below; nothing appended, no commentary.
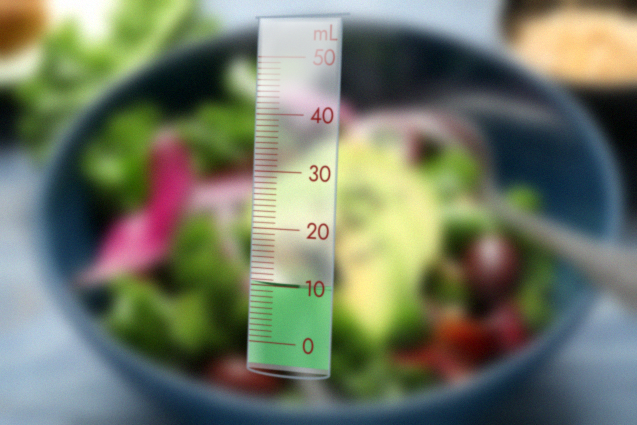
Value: 10 mL
